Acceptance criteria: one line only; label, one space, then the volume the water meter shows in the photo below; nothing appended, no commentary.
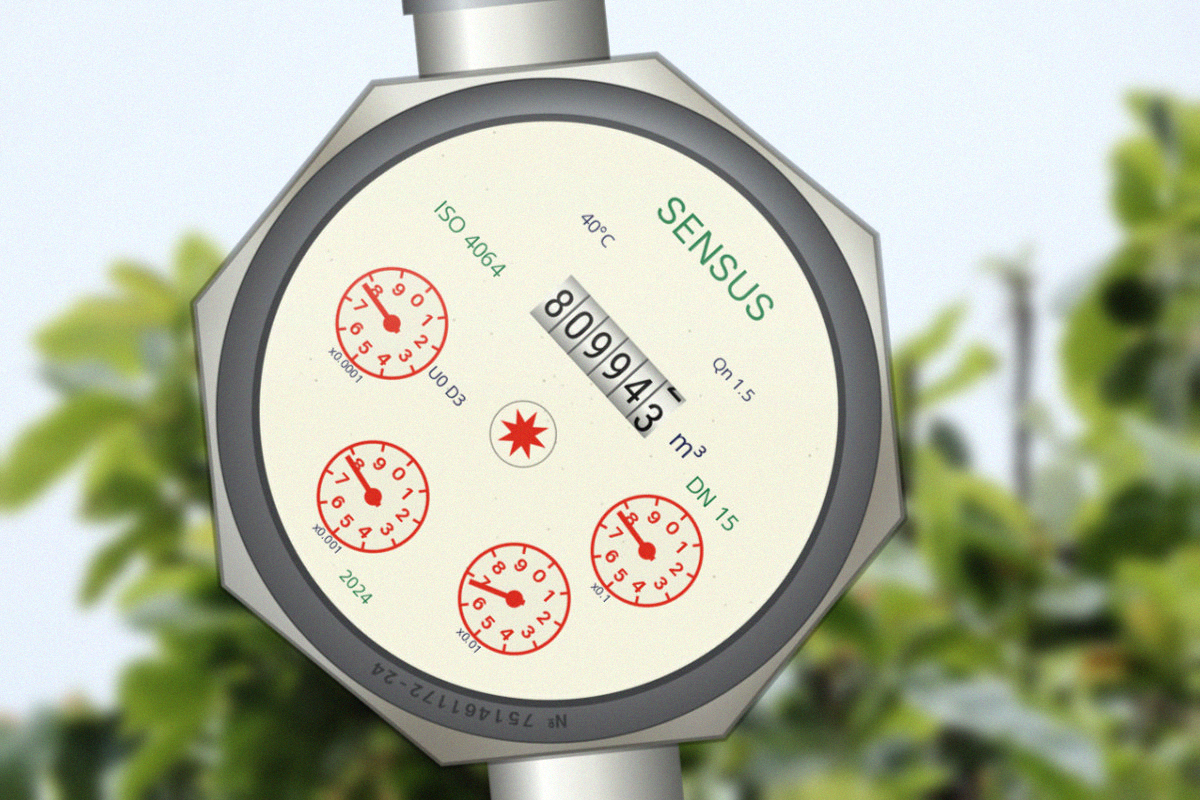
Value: 809942.7677 m³
